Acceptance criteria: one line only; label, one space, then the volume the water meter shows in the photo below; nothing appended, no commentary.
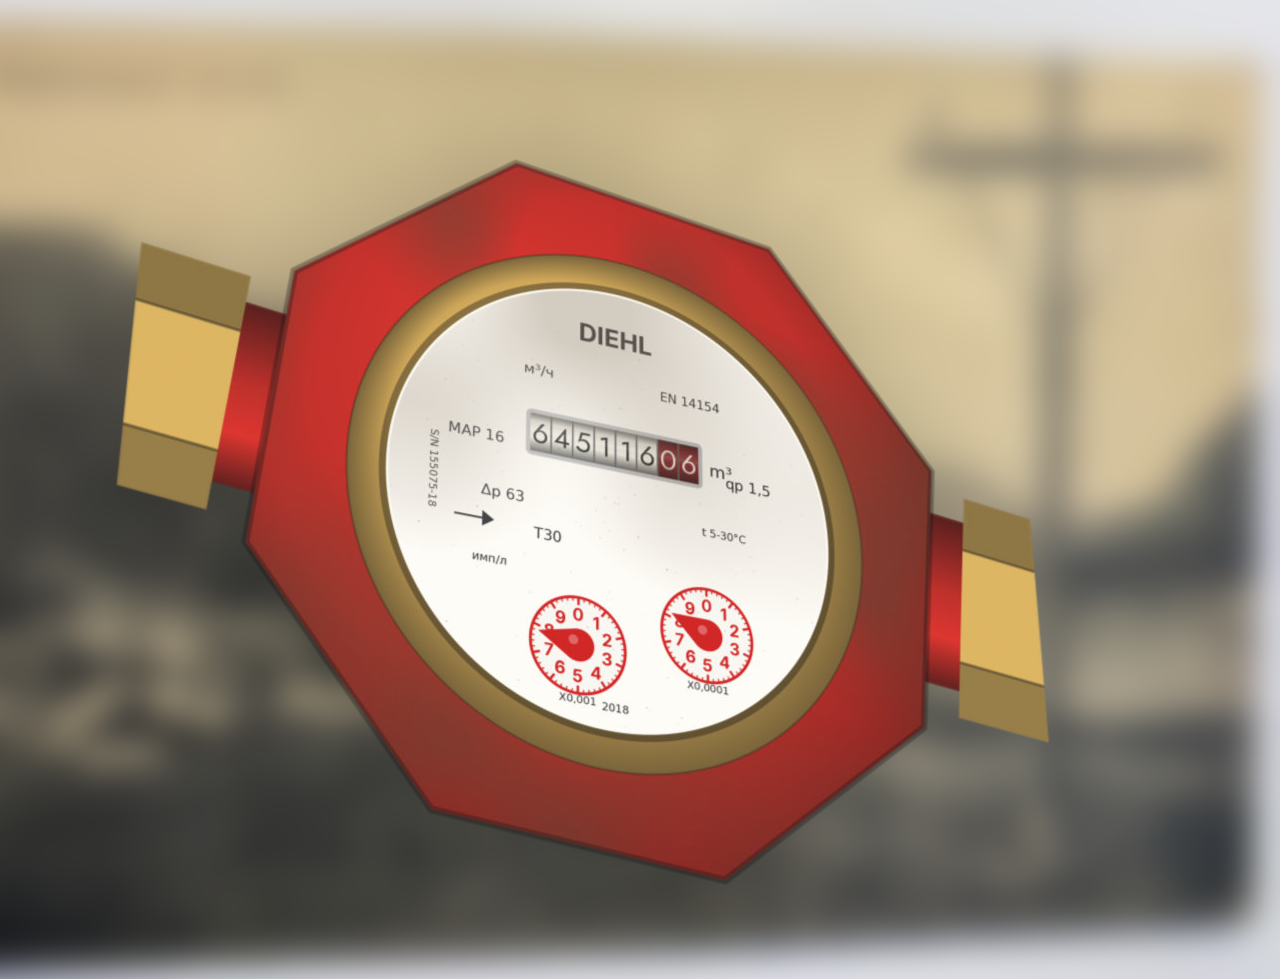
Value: 645116.0678 m³
